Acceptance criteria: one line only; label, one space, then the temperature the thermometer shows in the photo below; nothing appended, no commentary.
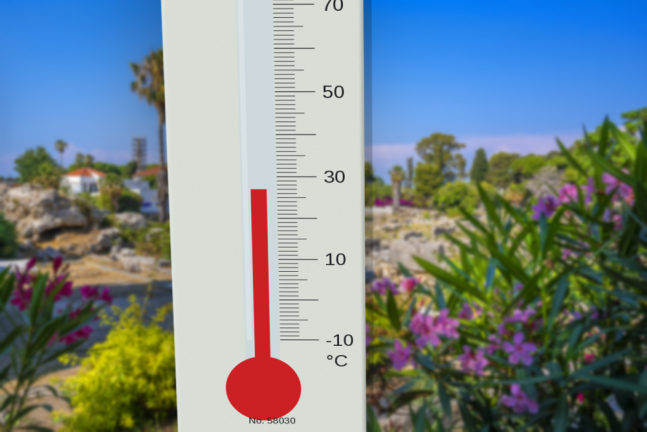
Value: 27 °C
